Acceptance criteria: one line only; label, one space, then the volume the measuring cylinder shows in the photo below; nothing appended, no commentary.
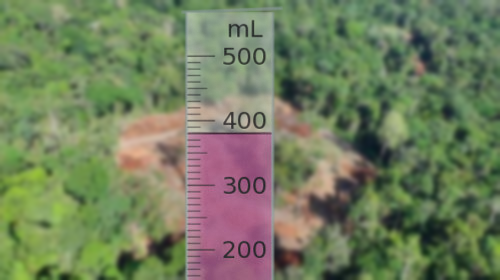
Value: 380 mL
